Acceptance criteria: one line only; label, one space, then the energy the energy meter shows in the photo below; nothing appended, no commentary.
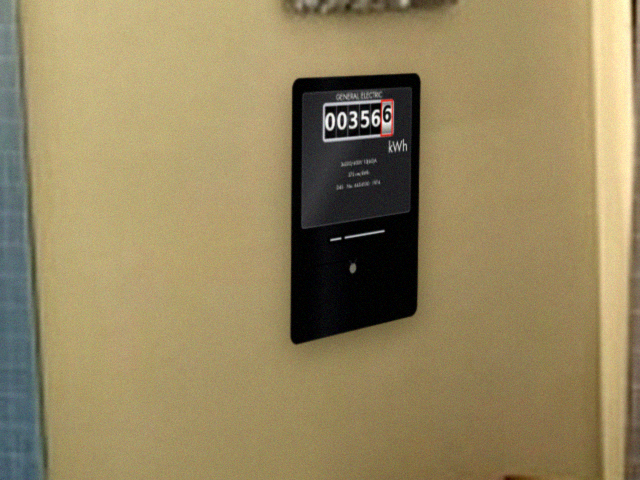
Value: 356.6 kWh
